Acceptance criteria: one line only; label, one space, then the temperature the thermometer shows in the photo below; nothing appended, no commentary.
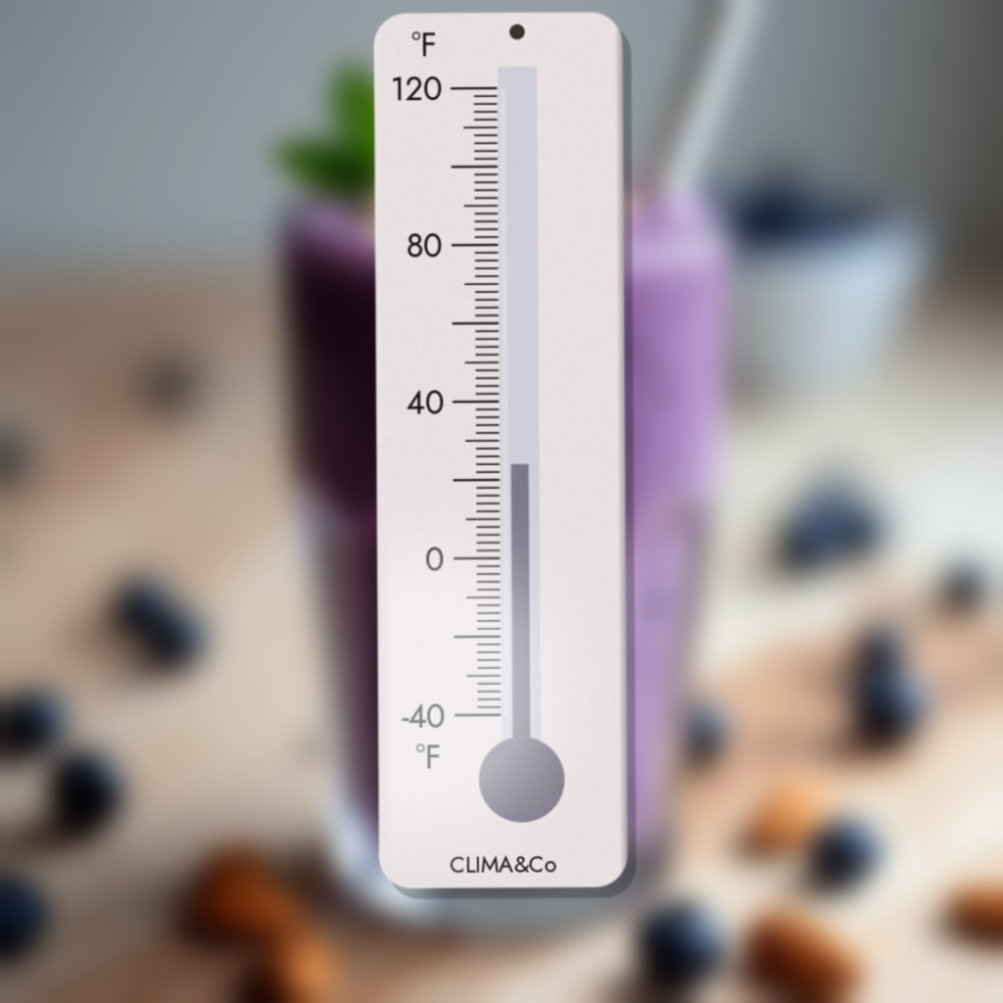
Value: 24 °F
